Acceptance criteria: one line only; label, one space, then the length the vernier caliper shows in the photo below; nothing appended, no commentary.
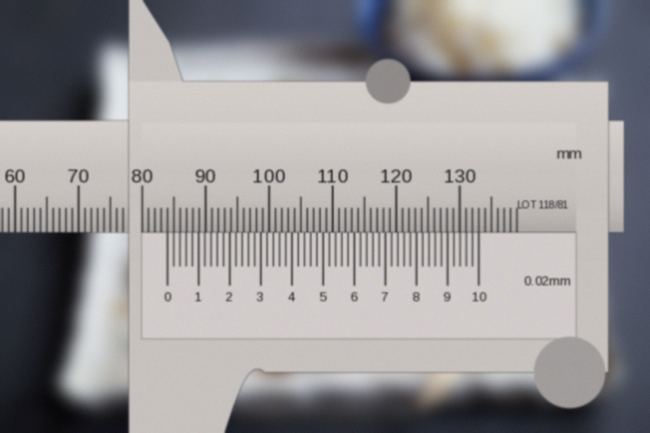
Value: 84.0 mm
